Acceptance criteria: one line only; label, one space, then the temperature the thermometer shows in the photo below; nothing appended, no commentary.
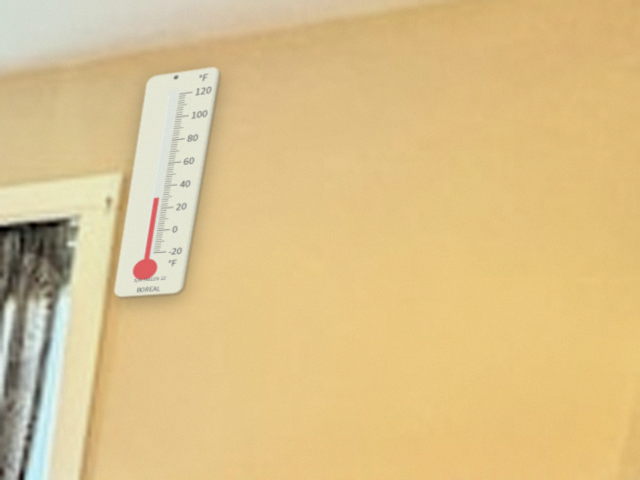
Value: 30 °F
